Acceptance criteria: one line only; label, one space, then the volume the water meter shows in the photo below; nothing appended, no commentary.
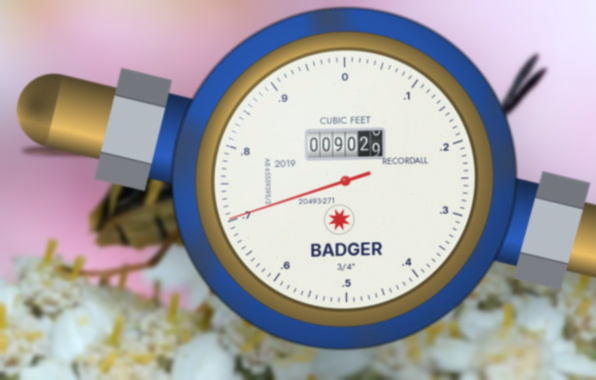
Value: 9028.70 ft³
